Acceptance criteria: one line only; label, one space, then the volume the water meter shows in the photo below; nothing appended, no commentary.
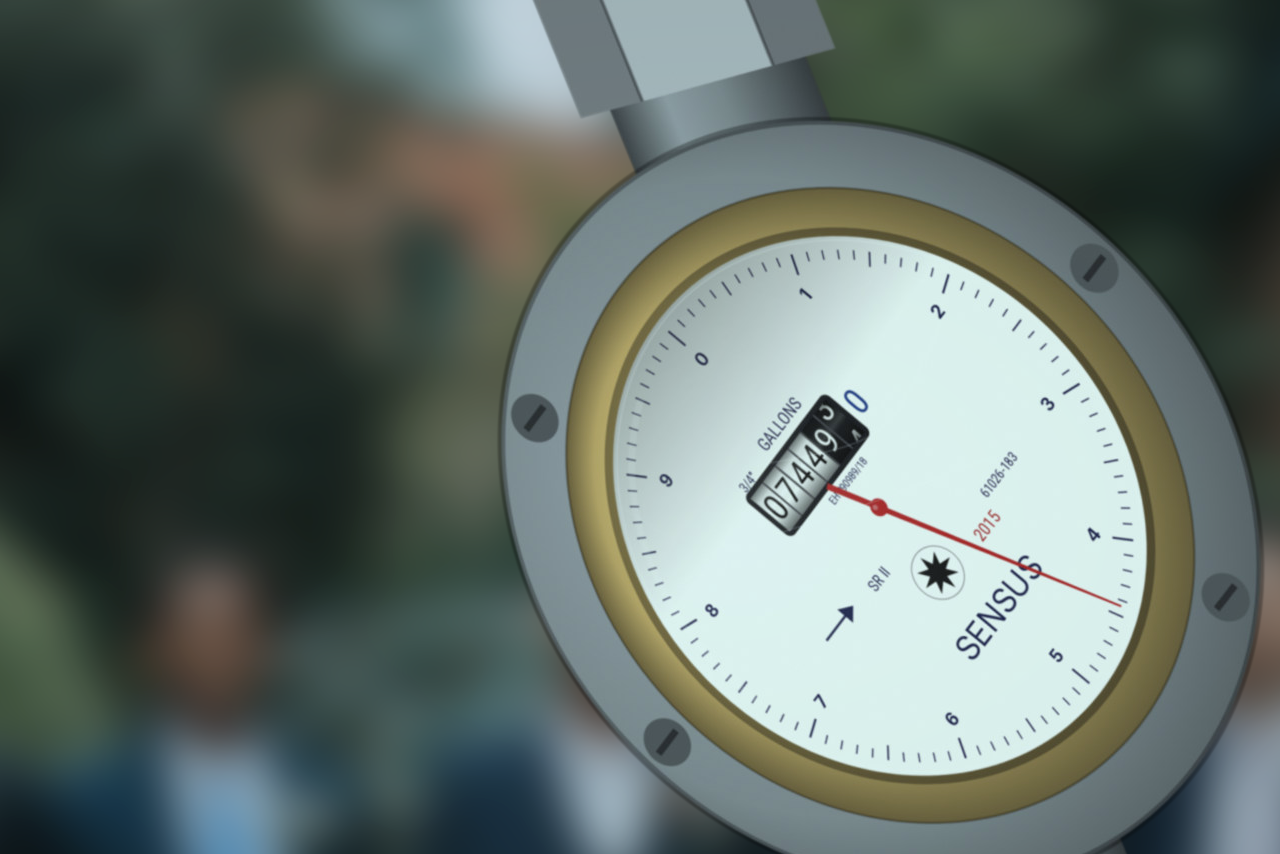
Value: 744934.4 gal
